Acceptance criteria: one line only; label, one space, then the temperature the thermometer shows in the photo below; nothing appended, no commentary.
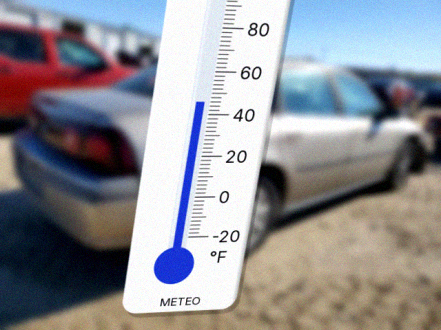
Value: 46 °F
